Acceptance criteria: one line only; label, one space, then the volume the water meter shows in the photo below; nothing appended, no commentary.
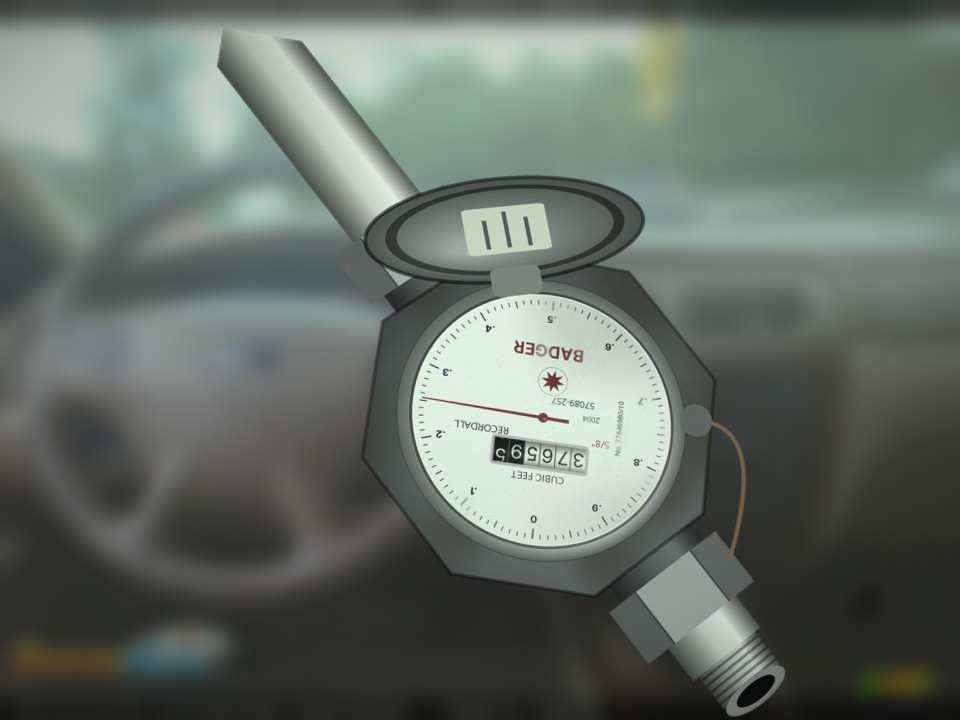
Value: 376595.25 ft³
